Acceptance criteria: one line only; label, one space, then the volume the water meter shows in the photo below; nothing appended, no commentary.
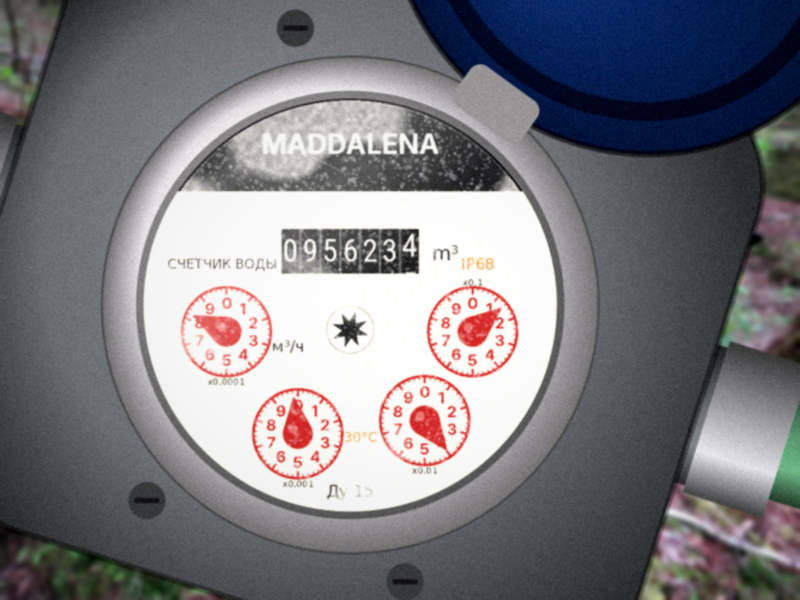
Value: 956234.1398 m³
